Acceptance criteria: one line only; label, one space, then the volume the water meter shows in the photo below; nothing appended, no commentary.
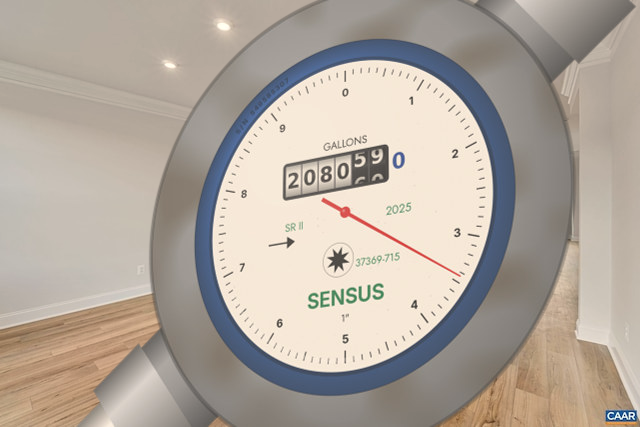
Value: 2080593.4 gal
